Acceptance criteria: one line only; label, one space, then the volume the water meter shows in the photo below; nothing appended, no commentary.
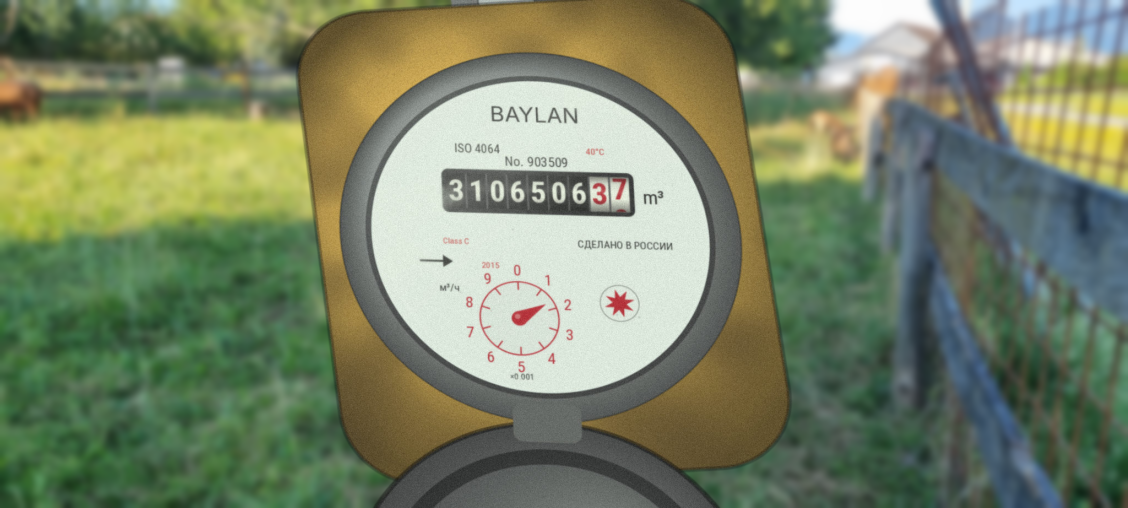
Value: 3106506.371 m³
